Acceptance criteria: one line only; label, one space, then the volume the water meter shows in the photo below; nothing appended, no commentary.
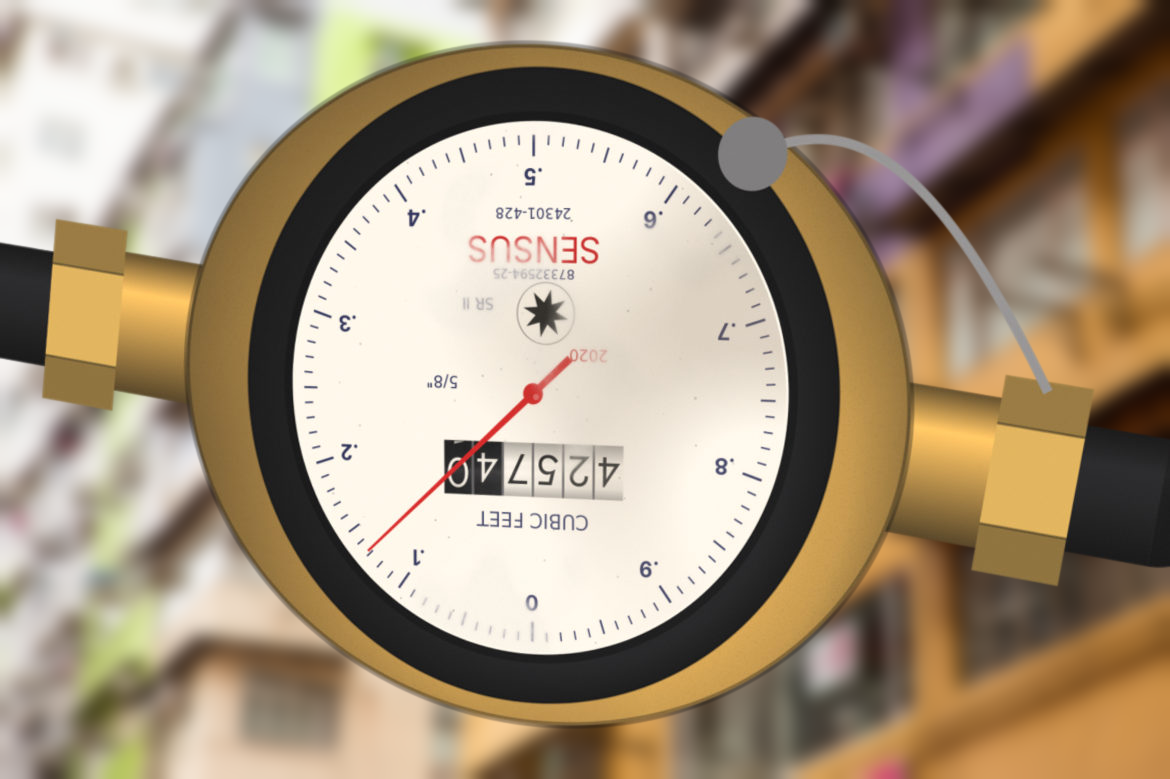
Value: 425740.13 ft³
